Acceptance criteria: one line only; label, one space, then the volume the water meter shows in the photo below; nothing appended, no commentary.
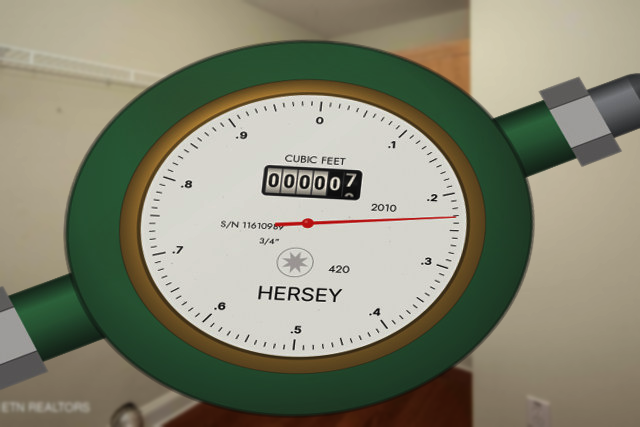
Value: 7.23 ft³
